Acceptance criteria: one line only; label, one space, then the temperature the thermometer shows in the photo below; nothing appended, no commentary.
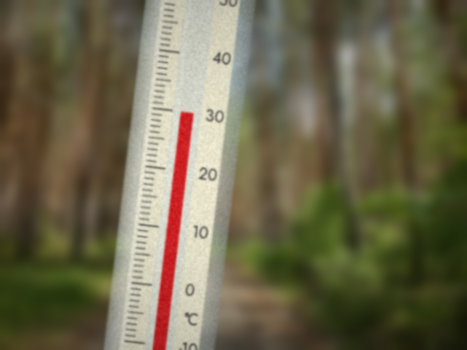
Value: 30 °C
